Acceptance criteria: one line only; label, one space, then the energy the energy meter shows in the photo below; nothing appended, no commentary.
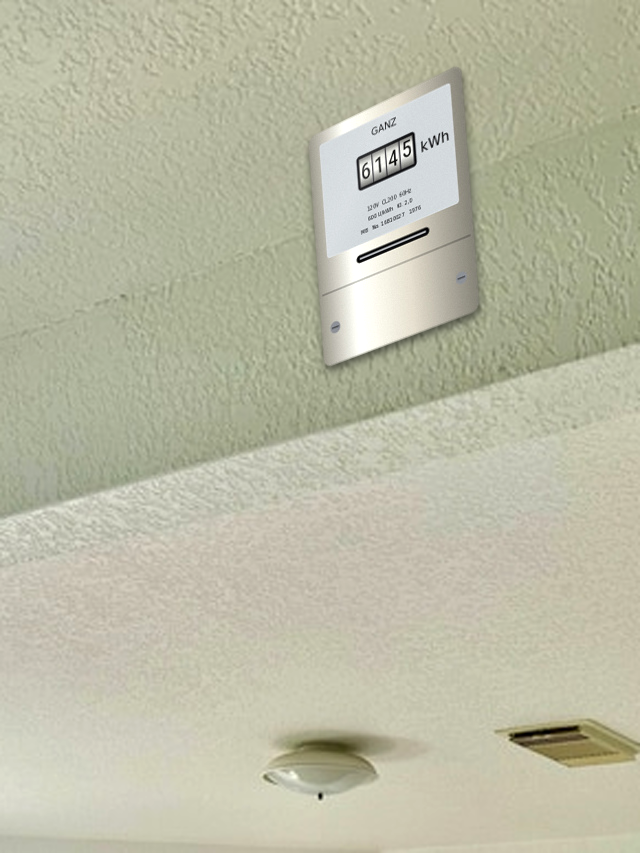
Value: 6145 kWh
